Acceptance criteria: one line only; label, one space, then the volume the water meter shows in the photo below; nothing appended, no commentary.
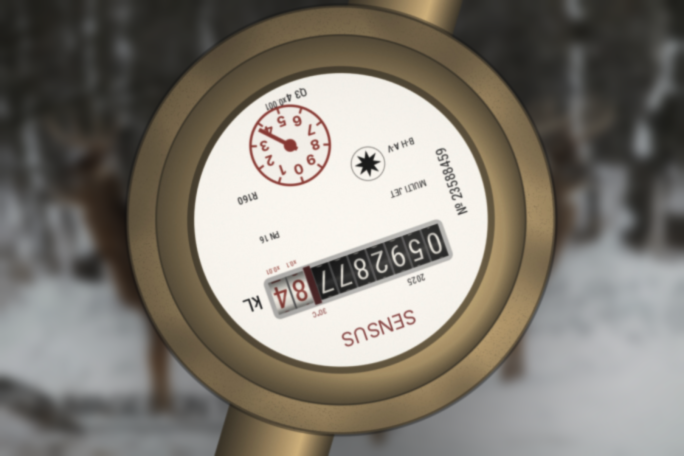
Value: 592877.843 kL
